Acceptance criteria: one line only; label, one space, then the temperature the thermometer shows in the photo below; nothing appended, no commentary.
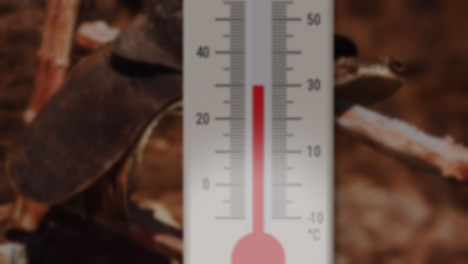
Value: 30 °C
